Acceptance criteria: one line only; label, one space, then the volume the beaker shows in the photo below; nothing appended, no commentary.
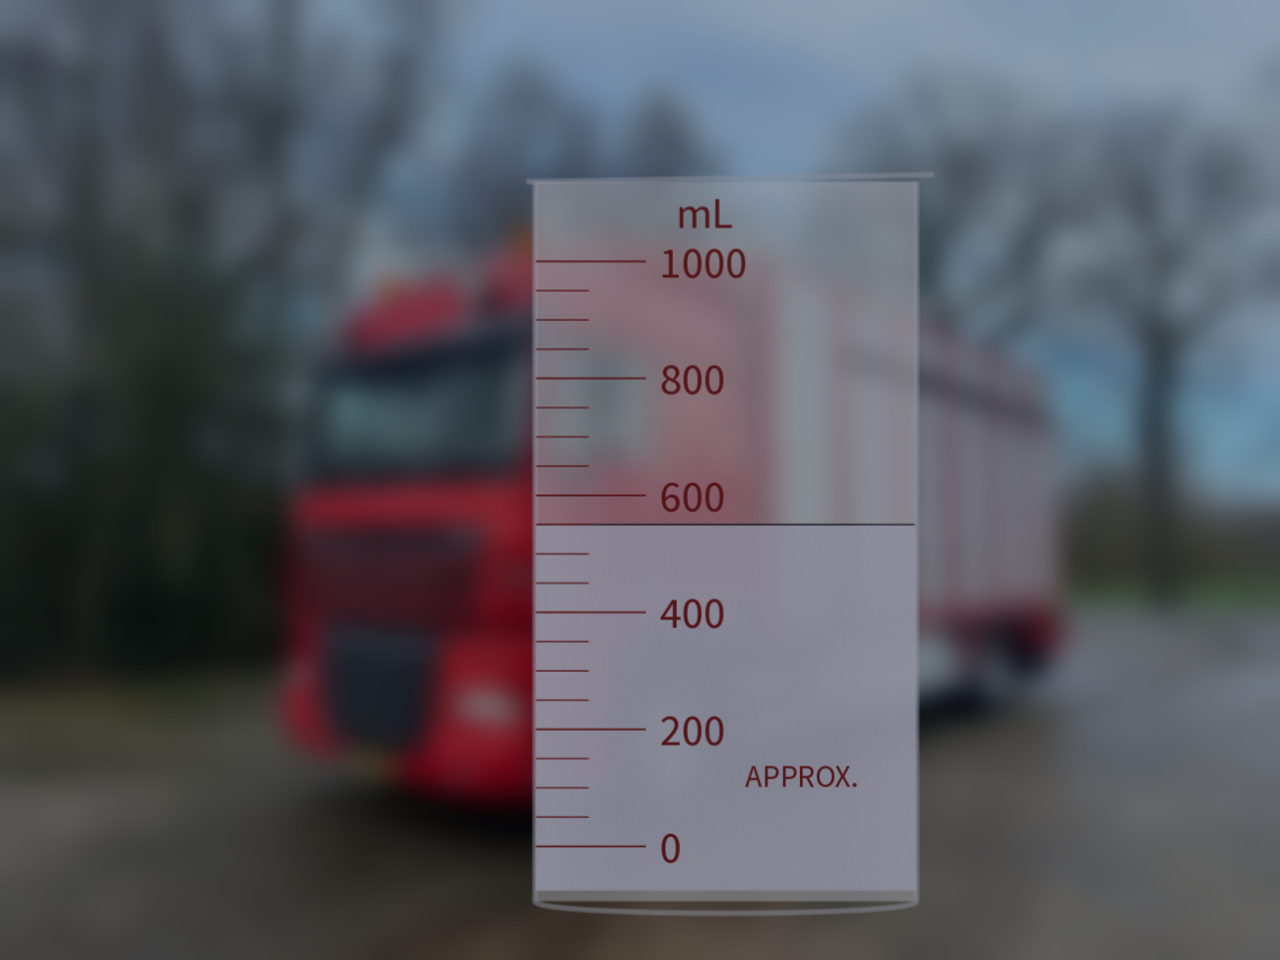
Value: 550 mL
